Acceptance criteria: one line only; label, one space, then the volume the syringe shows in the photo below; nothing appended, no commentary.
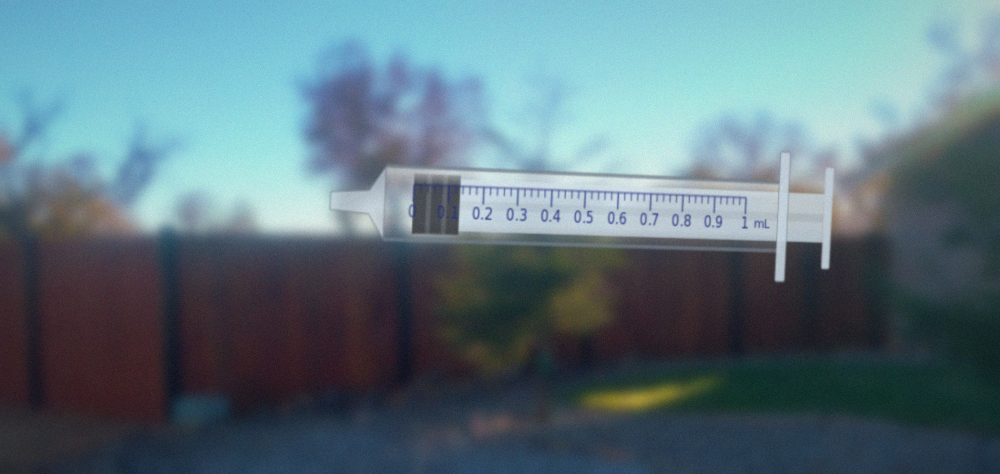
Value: 0 mL
